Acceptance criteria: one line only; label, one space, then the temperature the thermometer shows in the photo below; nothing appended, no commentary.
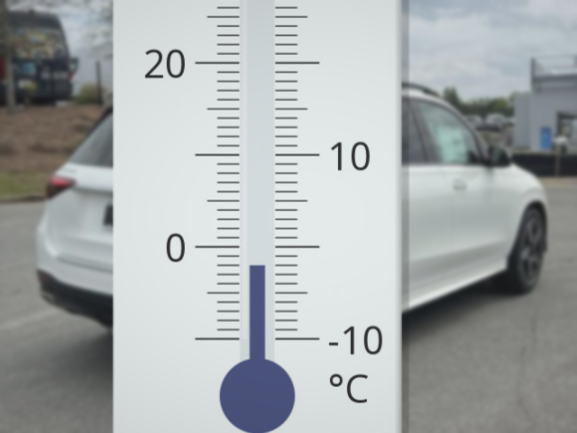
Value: -2 °C
